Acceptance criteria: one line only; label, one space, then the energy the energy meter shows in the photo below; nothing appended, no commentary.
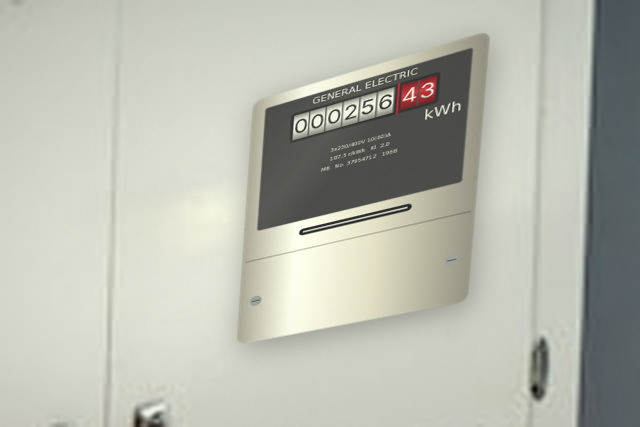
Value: 256.43 kWh
